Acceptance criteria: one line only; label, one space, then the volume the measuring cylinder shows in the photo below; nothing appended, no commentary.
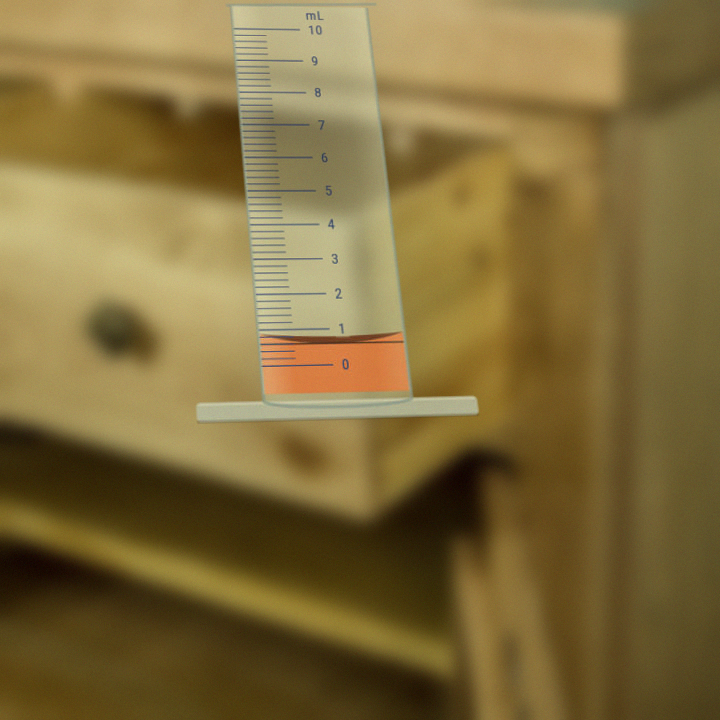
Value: 0.6 mL
